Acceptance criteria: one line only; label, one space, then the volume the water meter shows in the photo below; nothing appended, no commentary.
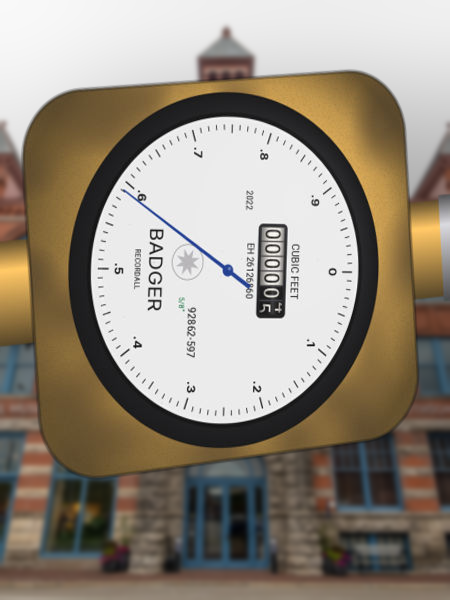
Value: 4.59 ft³
